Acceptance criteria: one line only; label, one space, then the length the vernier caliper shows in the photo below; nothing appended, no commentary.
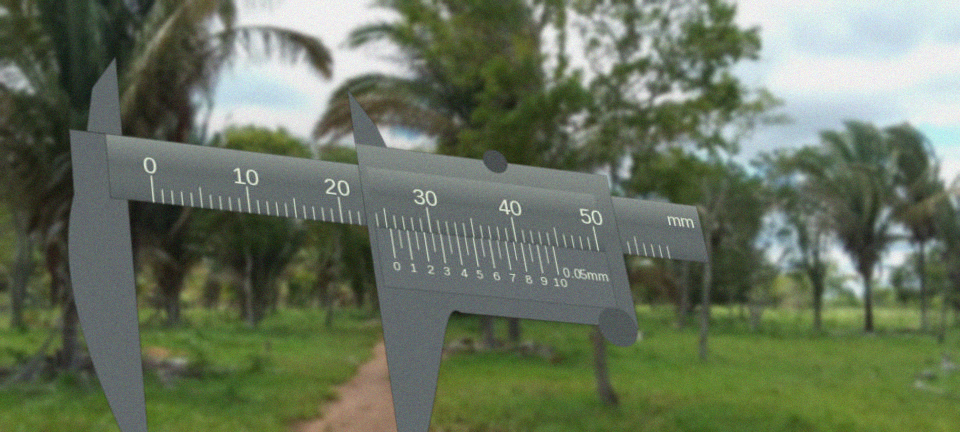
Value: 25.4 mm
